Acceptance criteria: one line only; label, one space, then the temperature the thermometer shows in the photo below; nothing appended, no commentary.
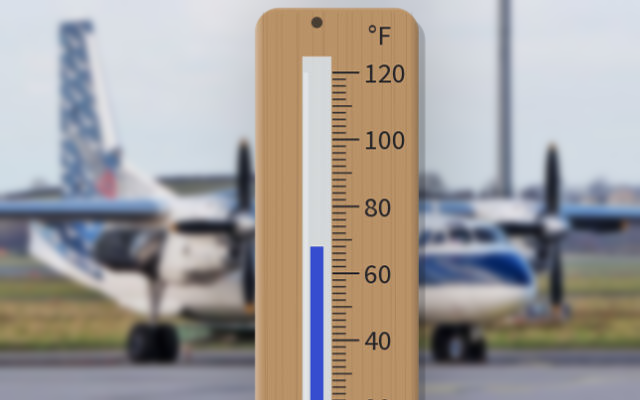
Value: 68 °F
